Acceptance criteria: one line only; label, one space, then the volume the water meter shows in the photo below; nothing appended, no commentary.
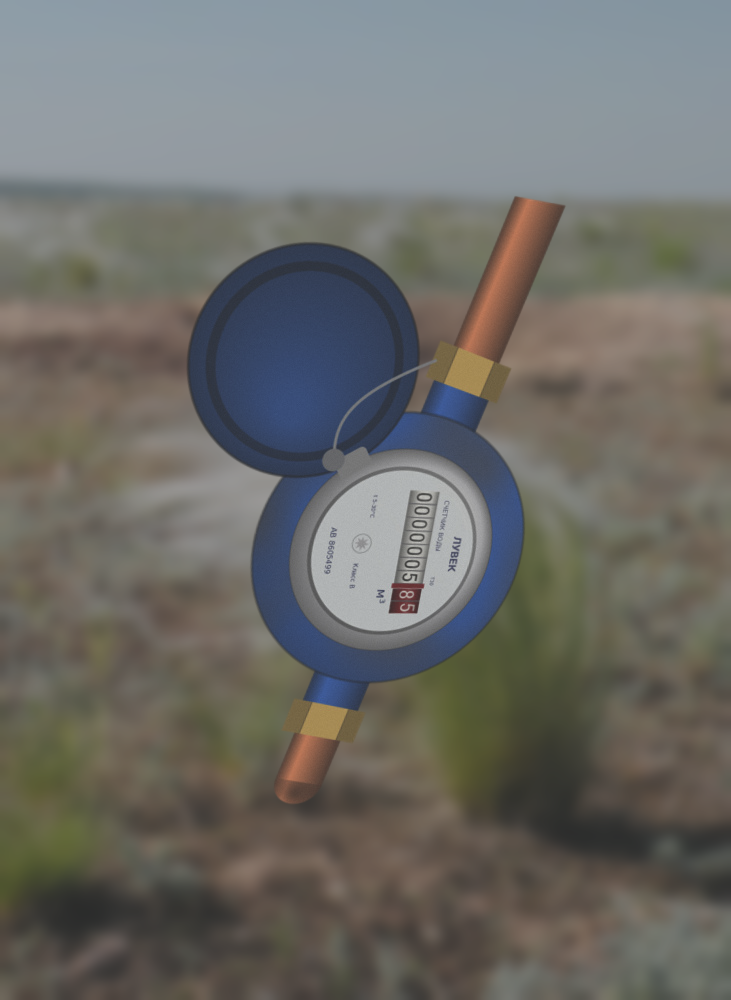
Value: 5.85 m³
